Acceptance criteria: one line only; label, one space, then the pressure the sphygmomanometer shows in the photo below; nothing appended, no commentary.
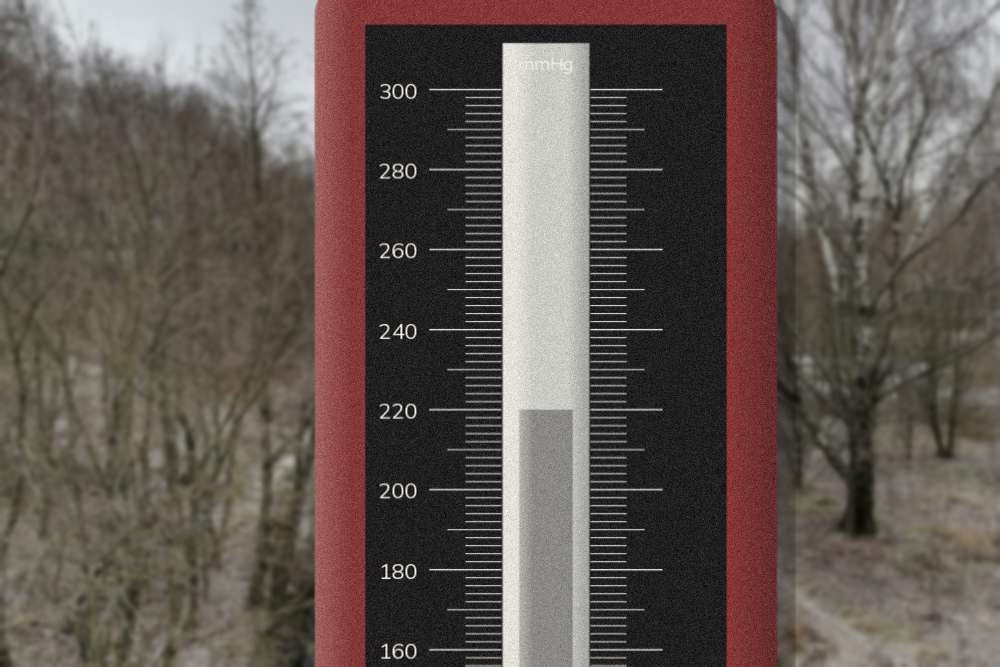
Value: 220 mmHg
